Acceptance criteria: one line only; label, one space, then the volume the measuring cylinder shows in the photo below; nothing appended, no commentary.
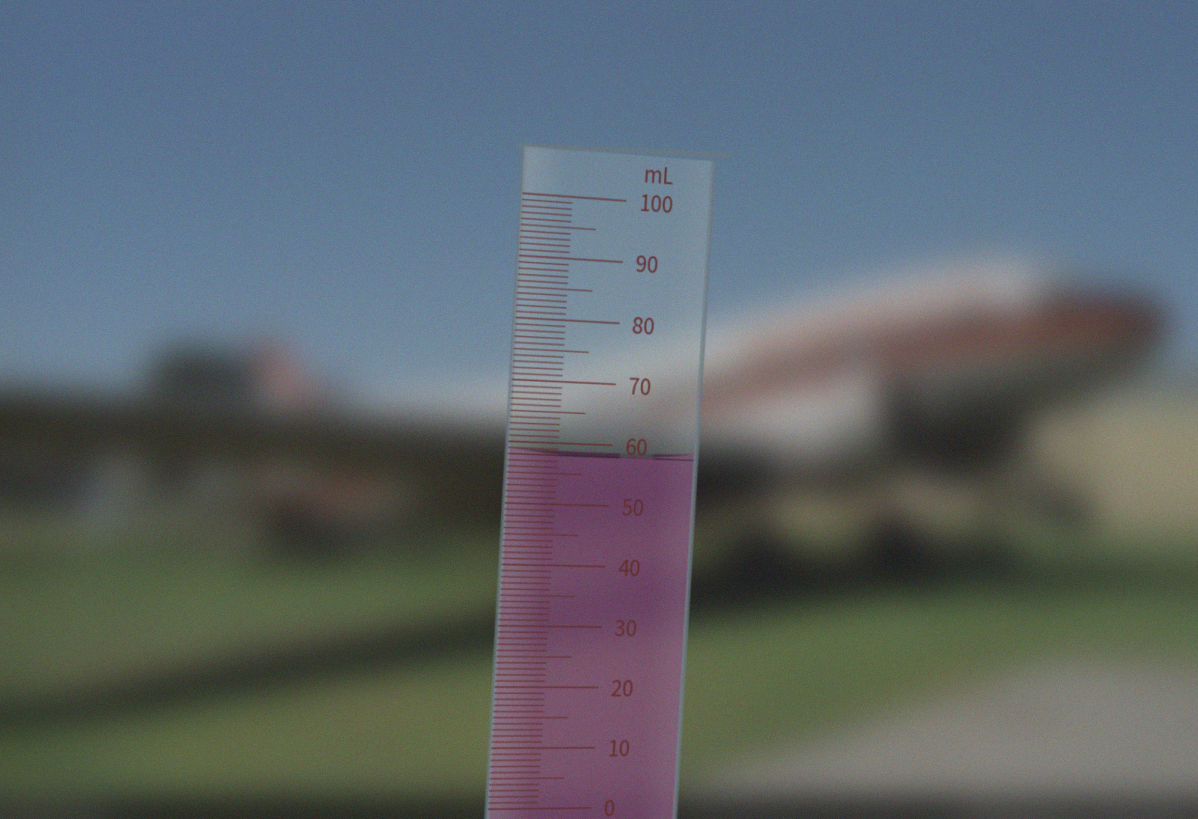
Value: 58 mL
